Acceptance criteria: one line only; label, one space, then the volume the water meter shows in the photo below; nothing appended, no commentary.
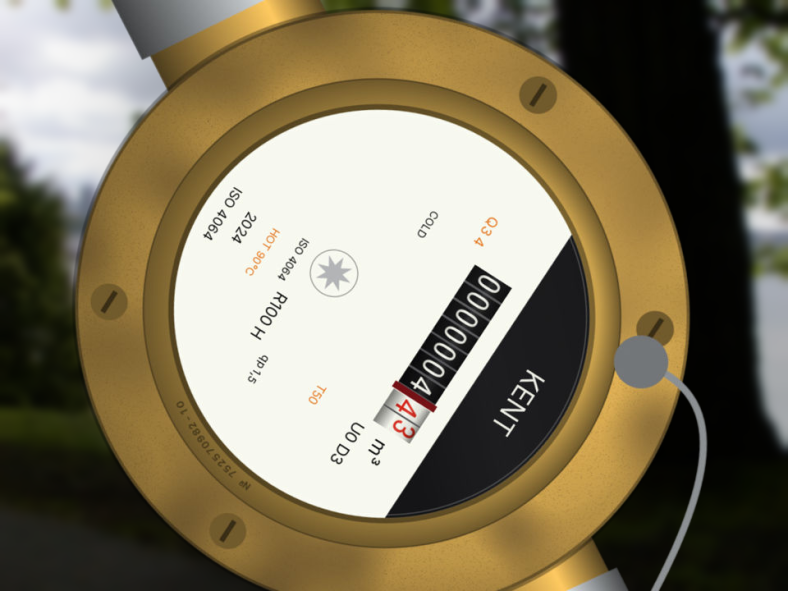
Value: 4.43 m³
